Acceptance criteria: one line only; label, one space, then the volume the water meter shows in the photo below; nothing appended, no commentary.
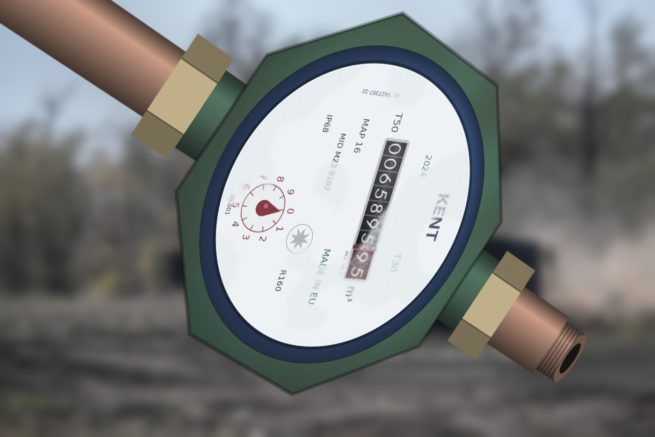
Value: 65895.950 m³
